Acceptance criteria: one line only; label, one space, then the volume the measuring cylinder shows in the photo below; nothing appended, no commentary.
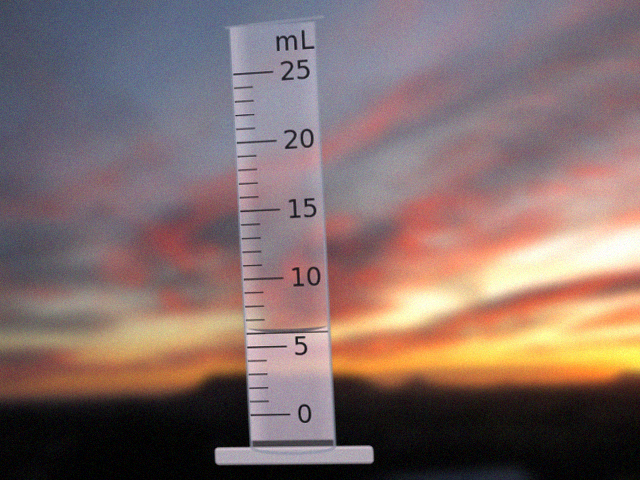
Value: 6 mL
